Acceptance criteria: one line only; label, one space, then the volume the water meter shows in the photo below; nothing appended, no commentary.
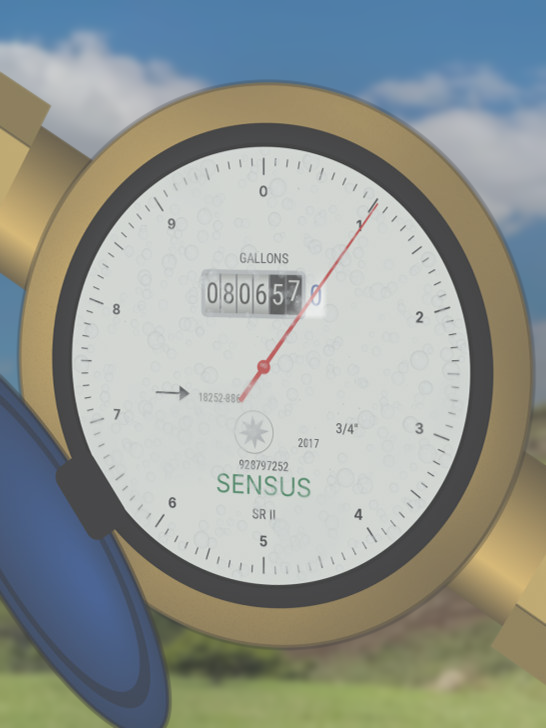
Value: 806571.0 gal
